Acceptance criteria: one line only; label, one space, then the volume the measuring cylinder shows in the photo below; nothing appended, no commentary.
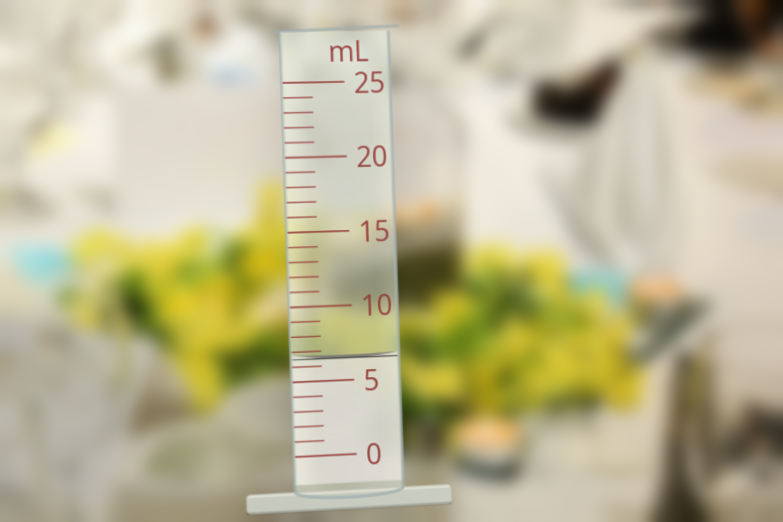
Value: 6.5 mL
